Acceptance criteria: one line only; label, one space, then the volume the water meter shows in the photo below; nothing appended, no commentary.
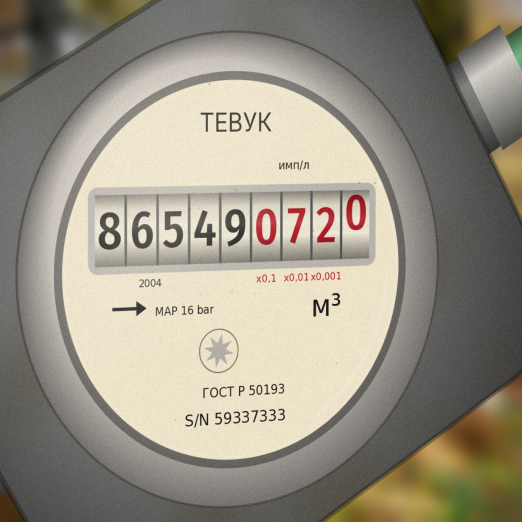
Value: 86549.0720 m³
